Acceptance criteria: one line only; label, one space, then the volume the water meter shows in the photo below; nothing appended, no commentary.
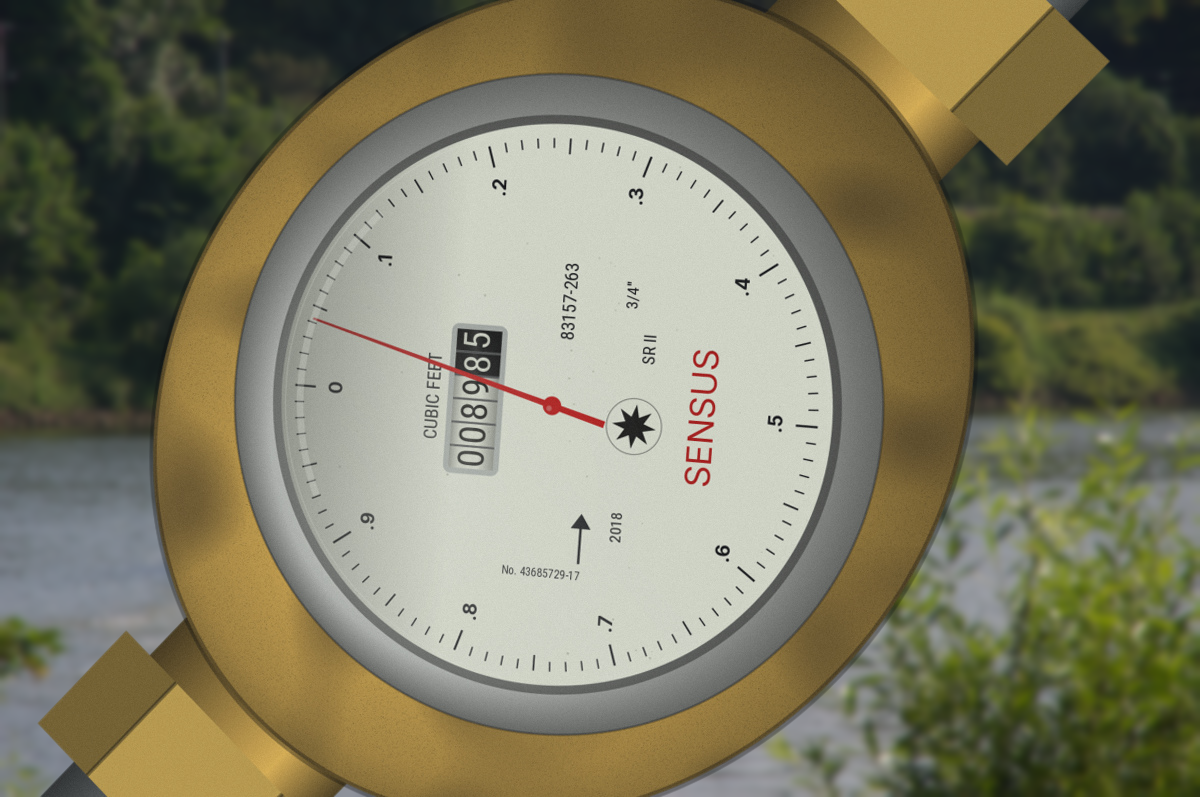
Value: 8985.04 ft³
